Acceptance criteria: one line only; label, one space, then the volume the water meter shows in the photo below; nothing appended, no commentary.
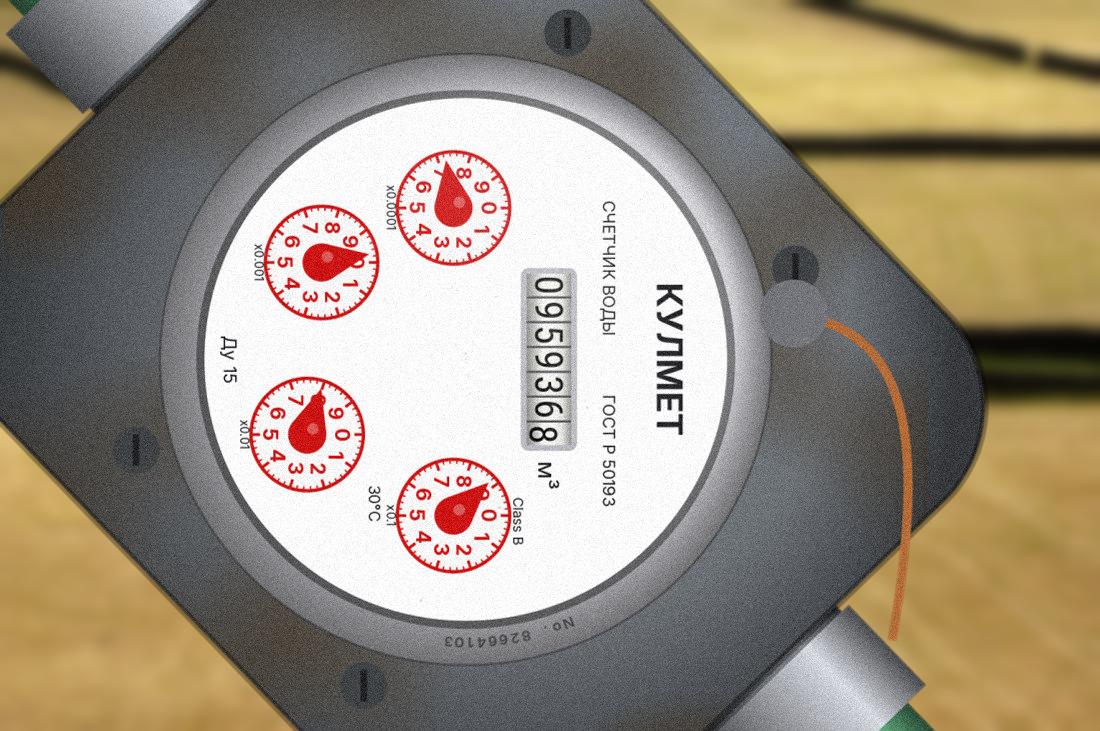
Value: 959367.8797 m³
